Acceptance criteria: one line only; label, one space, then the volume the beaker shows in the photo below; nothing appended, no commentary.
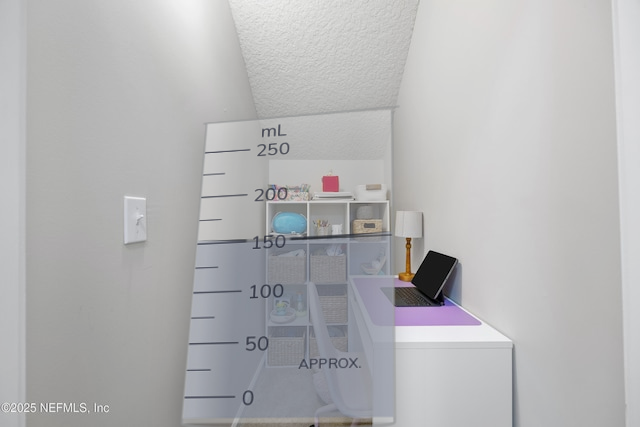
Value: 150 mL
